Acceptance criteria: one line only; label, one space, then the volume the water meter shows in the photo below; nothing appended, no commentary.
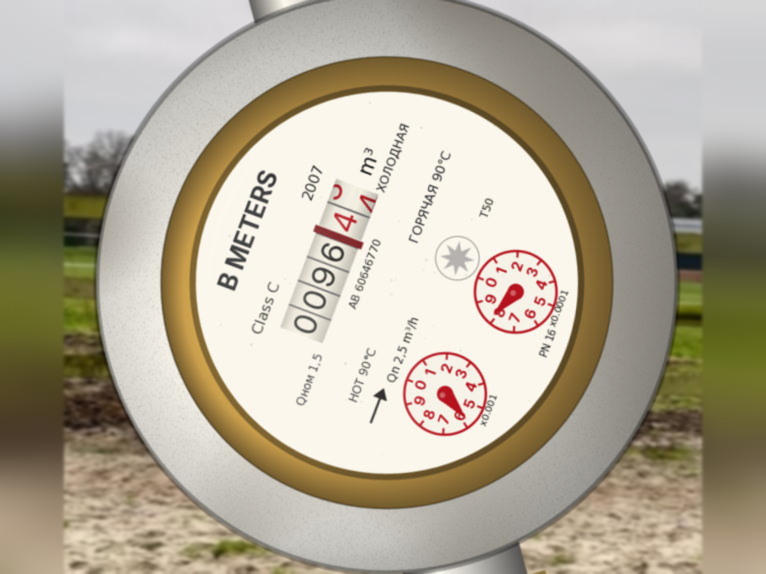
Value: 96.4358 m³
